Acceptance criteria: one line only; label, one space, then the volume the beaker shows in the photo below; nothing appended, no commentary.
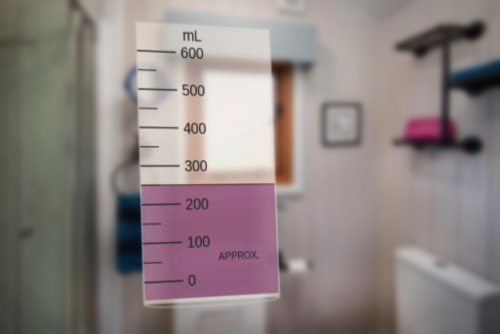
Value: 250 mL
